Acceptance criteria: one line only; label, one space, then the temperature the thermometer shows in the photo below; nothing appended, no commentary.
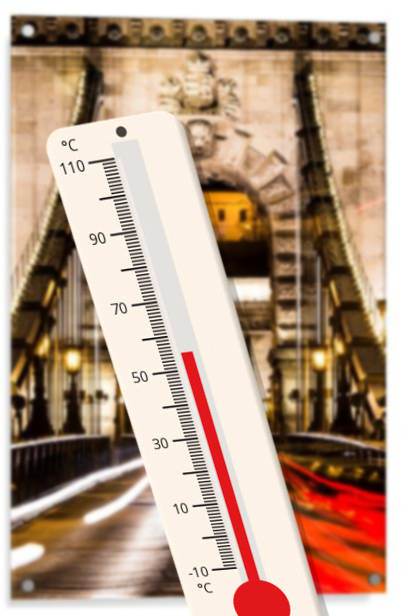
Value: 55 °C
